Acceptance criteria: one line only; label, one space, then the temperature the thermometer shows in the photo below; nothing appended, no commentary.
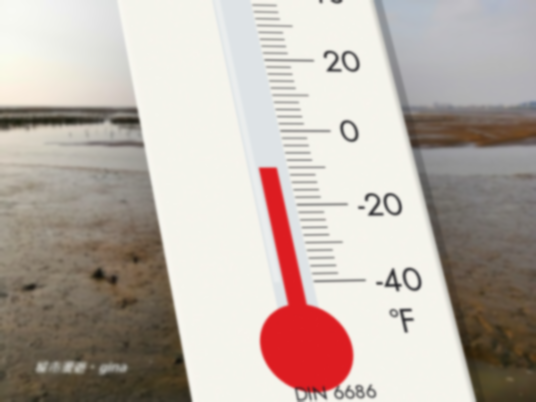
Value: -10 °F
